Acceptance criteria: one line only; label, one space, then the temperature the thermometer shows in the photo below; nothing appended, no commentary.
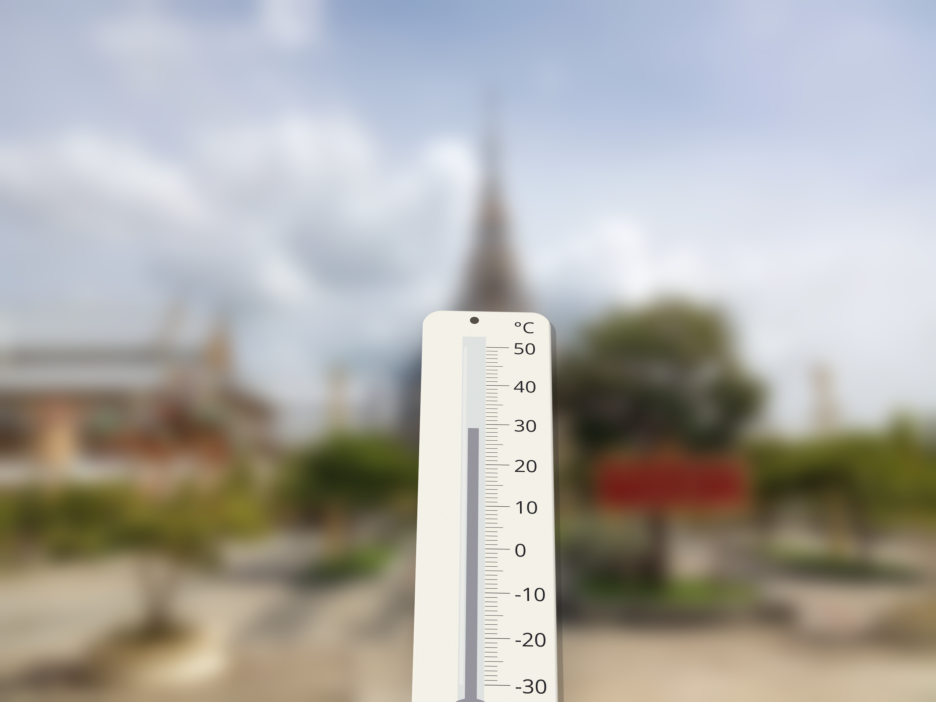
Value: 29 °C
